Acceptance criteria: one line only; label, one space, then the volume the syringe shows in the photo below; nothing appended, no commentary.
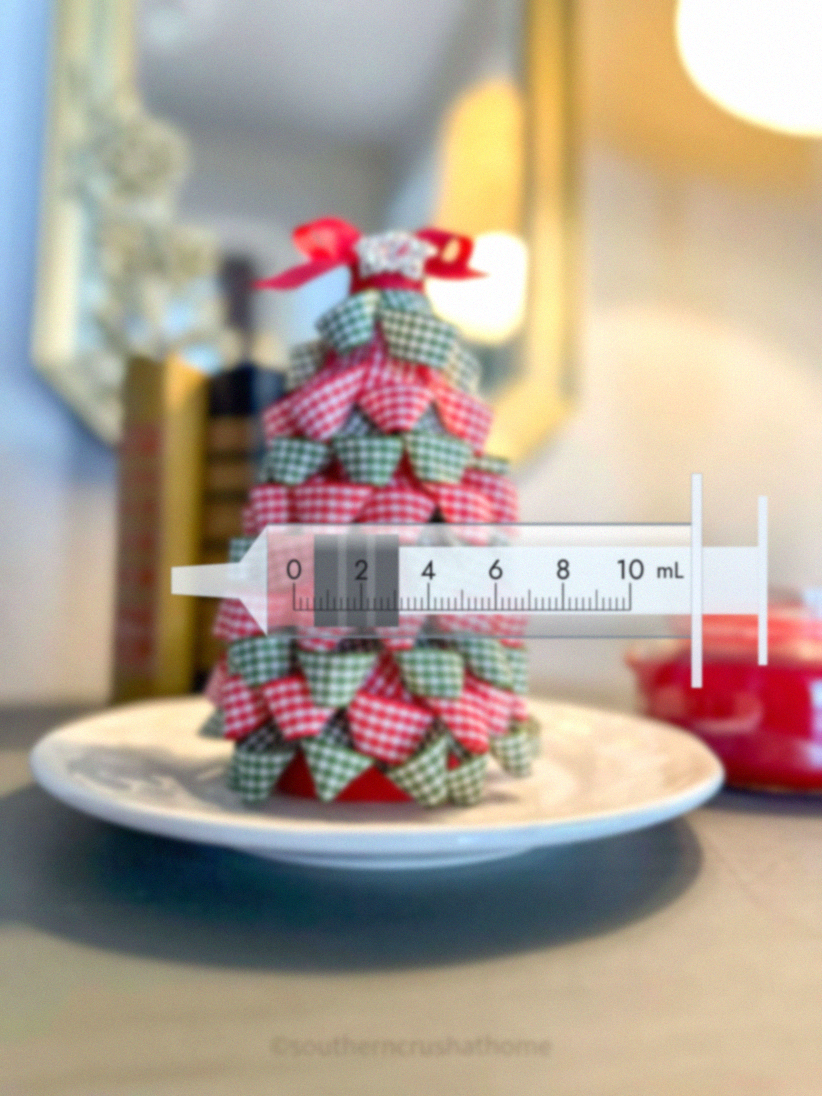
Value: 0.6 mL
